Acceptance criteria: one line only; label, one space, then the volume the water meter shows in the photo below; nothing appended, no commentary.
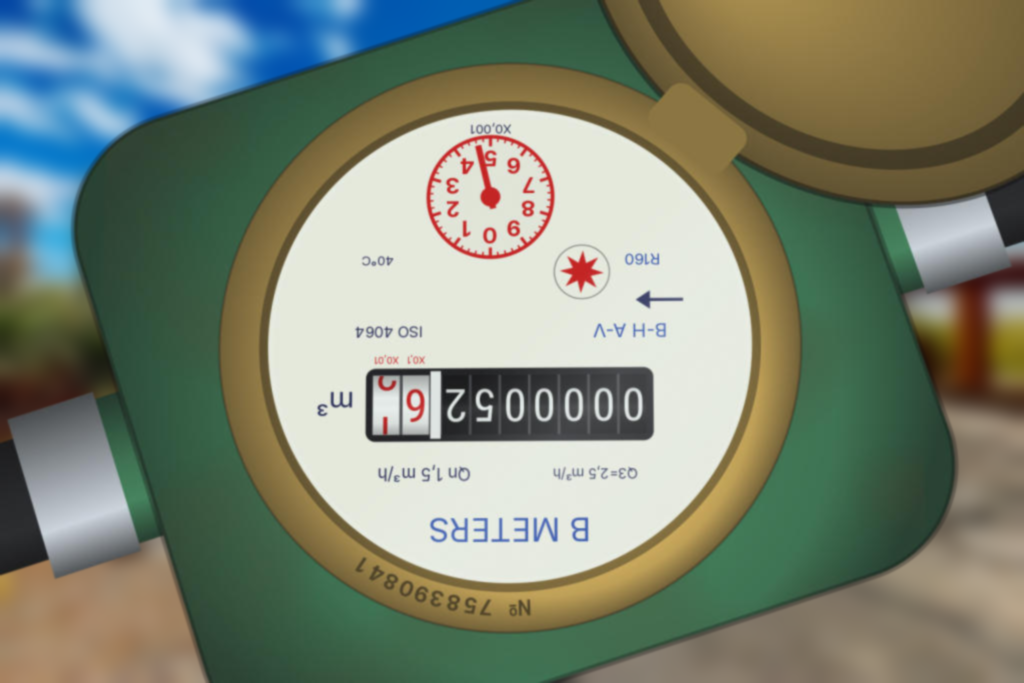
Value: 52.614 m³
